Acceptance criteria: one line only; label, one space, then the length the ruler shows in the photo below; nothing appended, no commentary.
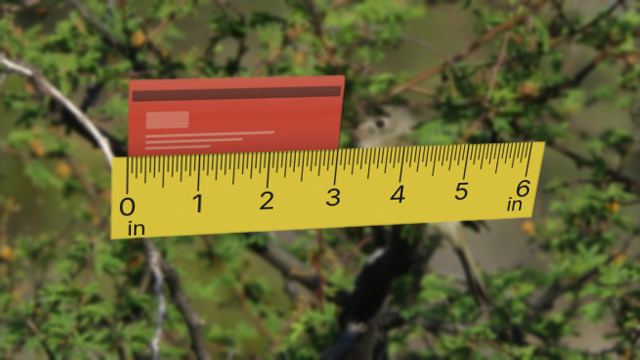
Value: 3 in
